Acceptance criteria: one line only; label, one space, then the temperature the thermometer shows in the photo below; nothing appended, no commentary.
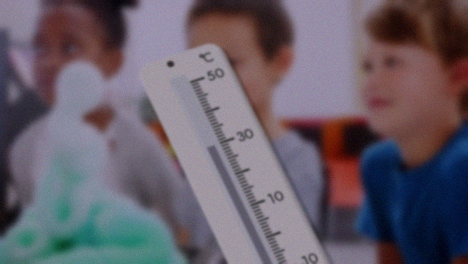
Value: 30 °C
